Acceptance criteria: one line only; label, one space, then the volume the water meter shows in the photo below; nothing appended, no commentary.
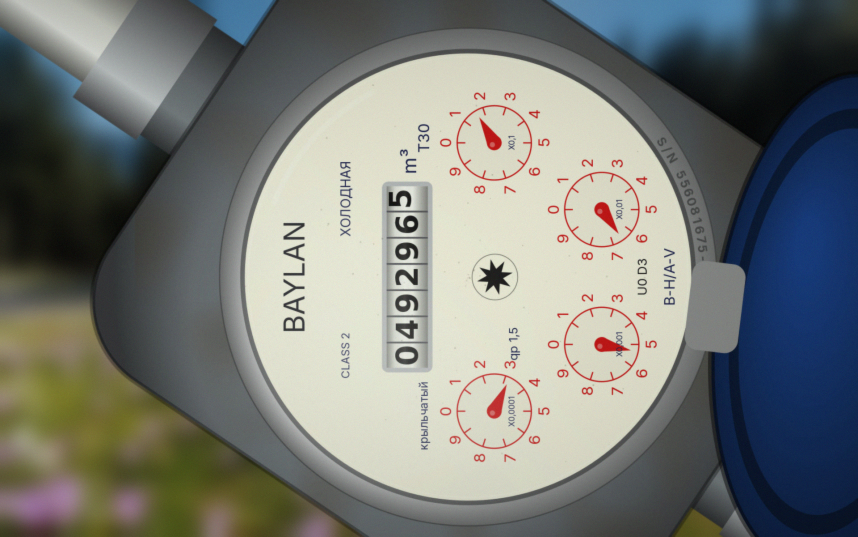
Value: 492965.1653 m³
